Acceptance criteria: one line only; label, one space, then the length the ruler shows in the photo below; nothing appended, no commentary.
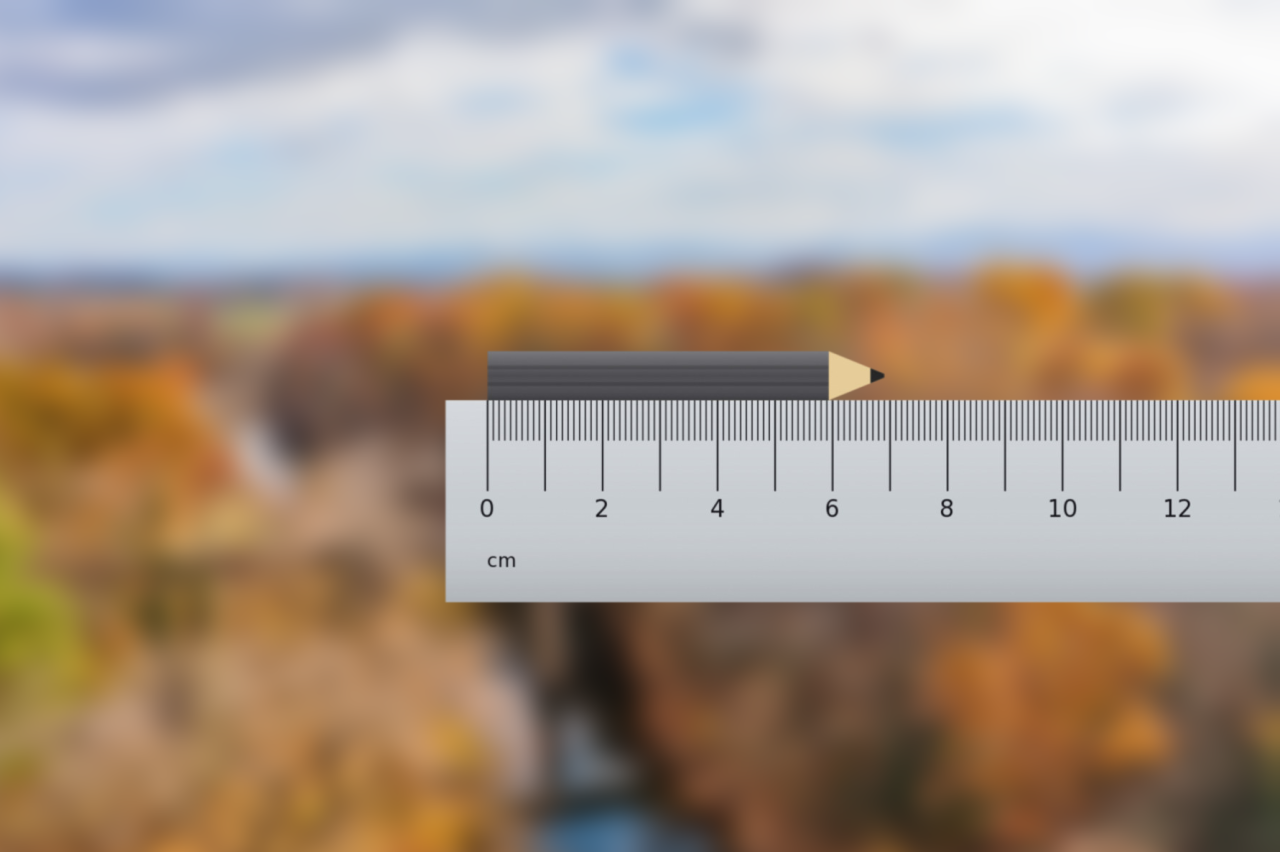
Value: 6.9 cm
